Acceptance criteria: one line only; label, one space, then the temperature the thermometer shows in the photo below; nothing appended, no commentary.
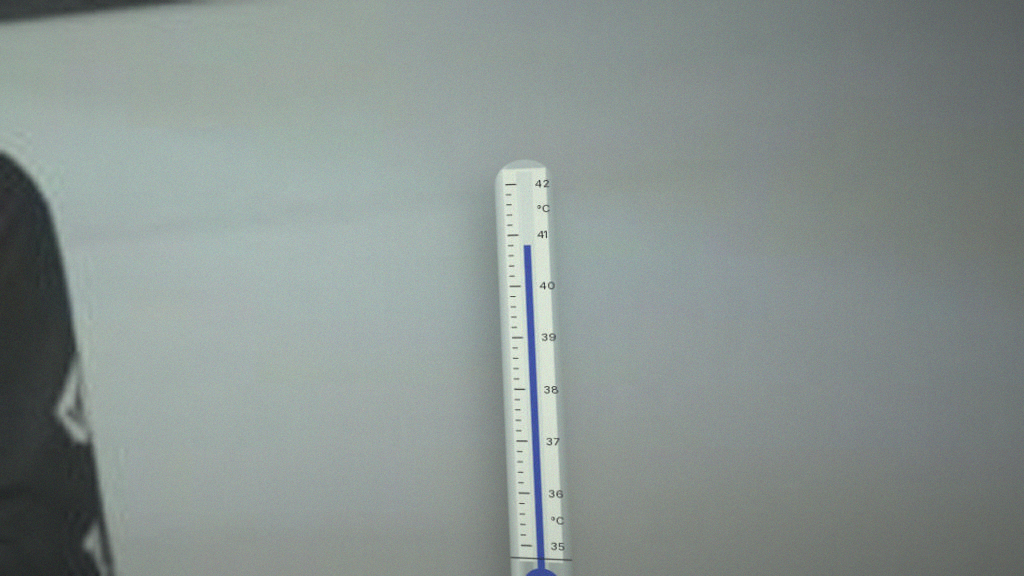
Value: 40.8 °C
